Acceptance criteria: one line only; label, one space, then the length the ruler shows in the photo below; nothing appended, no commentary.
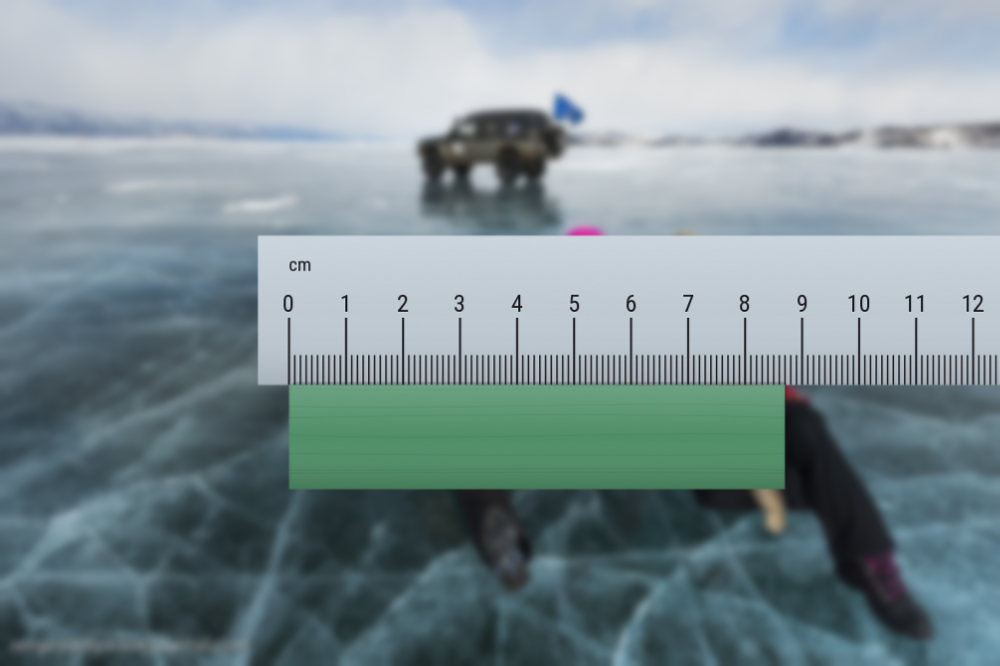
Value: 8.7 cm
